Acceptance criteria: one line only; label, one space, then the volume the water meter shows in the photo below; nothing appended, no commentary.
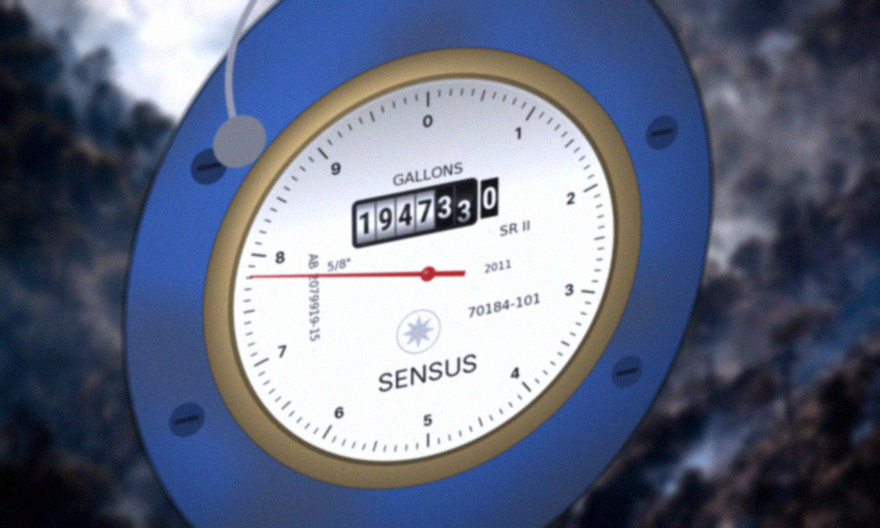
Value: 1947327.8 gal
